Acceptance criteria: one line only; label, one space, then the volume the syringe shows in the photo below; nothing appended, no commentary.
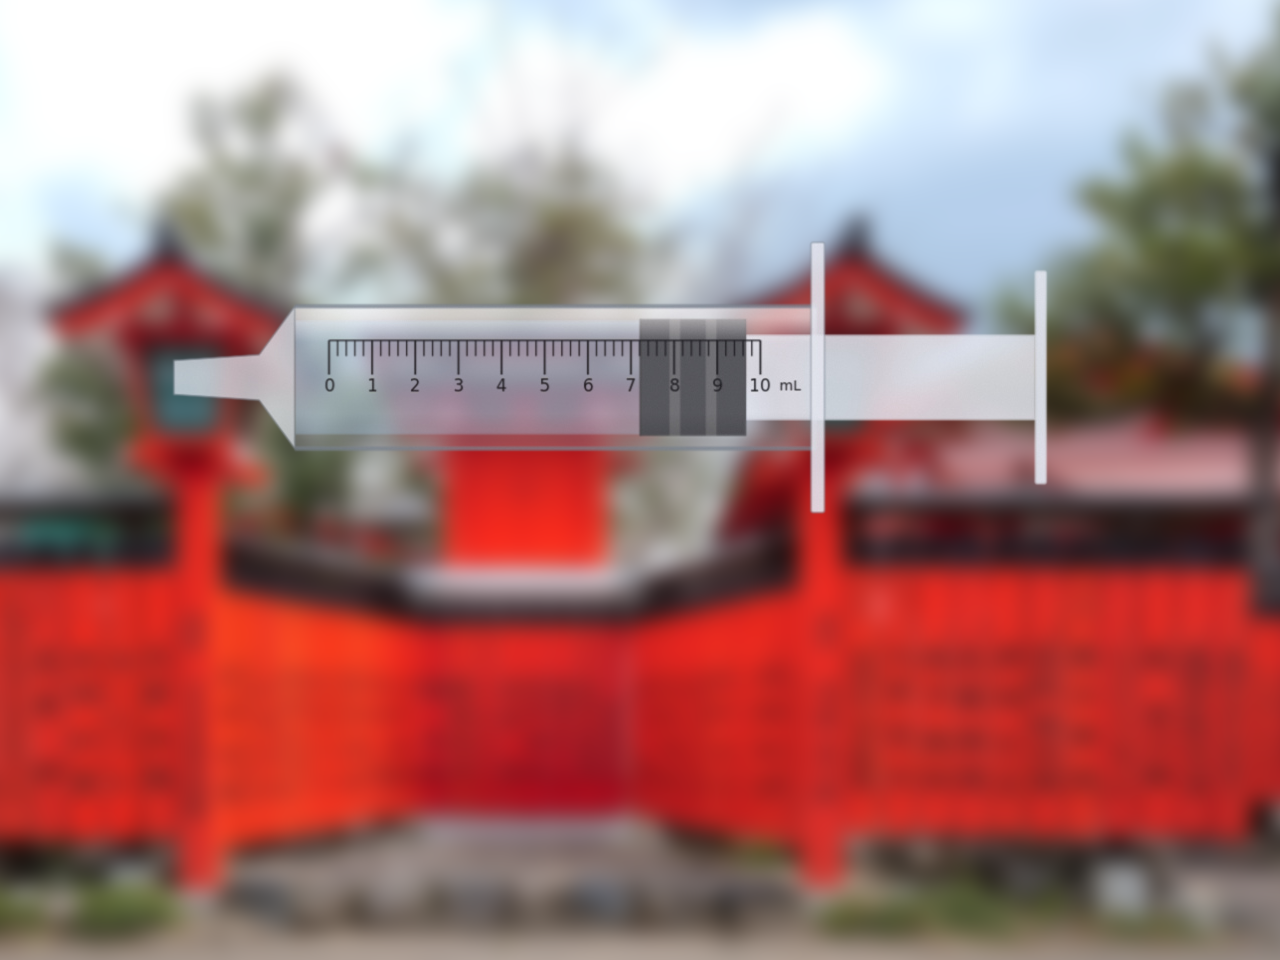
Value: 7.2 mL
